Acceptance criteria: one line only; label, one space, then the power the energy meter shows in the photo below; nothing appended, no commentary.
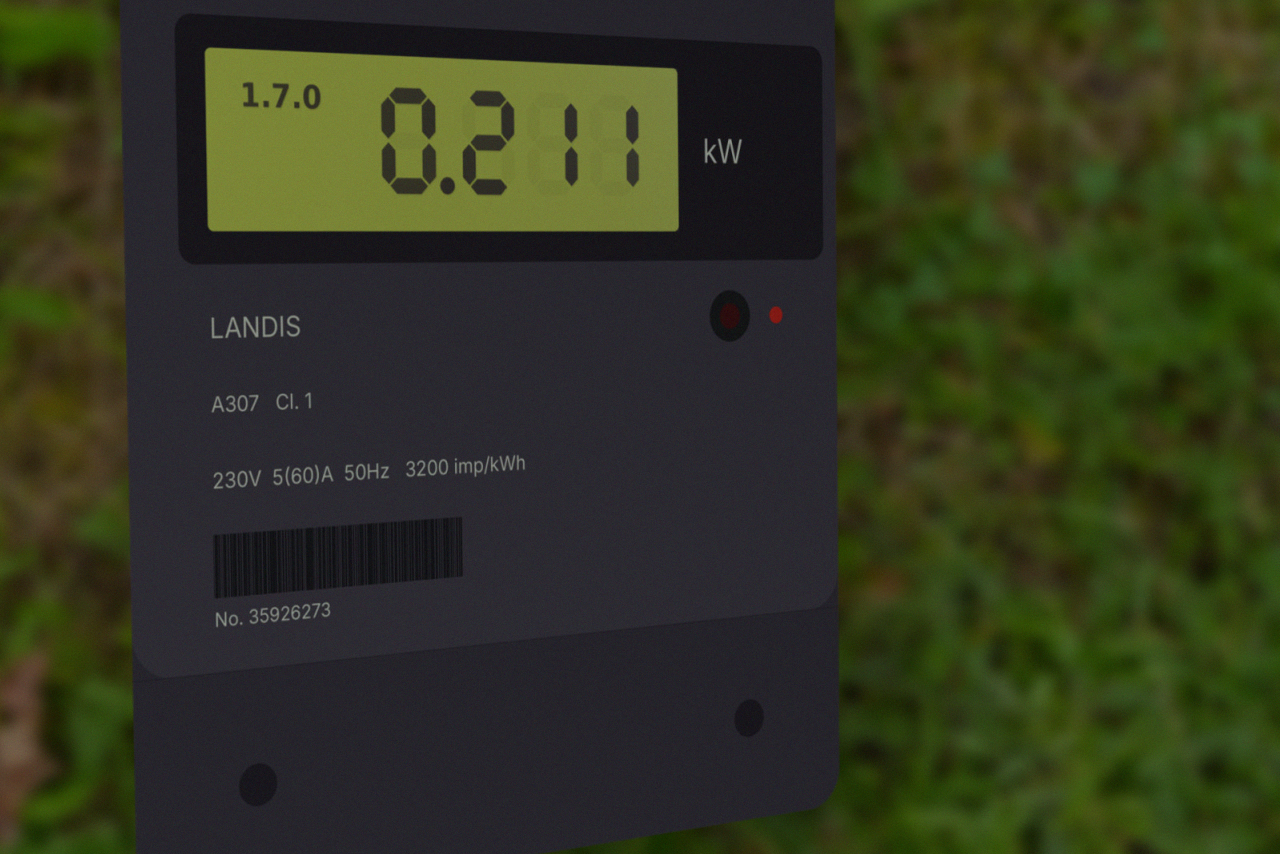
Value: 0.211 kW
